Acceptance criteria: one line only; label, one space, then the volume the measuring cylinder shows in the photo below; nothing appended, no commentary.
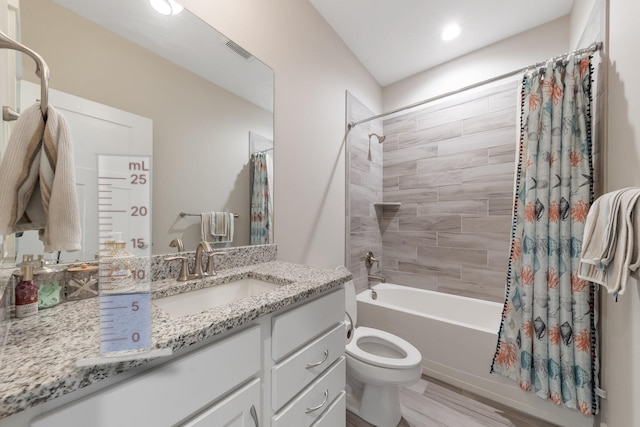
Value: 7 mL
